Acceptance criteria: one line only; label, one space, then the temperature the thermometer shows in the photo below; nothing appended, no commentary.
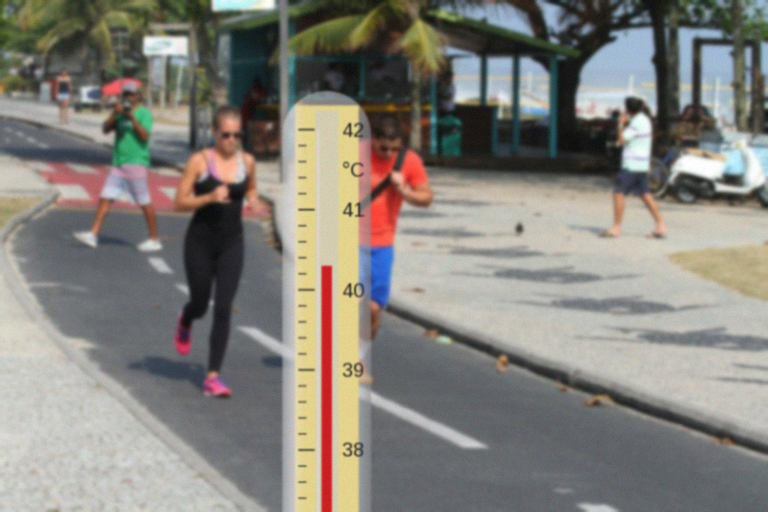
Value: 40.3 °C
